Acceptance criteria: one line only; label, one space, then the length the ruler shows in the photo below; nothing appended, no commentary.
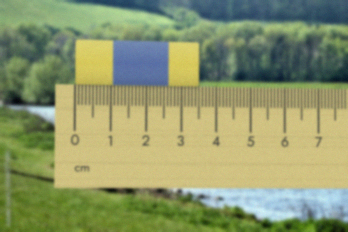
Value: 3.5 cm
